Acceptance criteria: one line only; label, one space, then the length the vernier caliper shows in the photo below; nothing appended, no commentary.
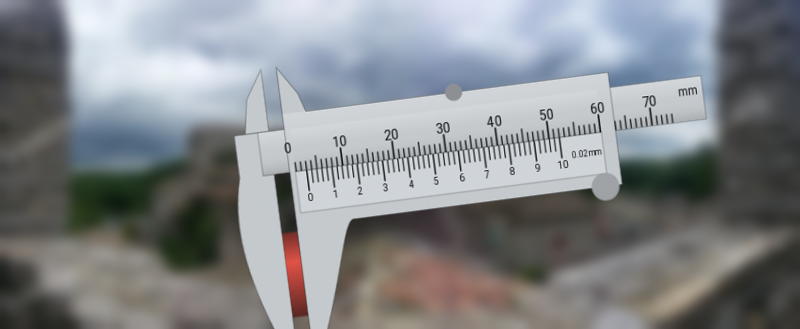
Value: 3.0 mm
